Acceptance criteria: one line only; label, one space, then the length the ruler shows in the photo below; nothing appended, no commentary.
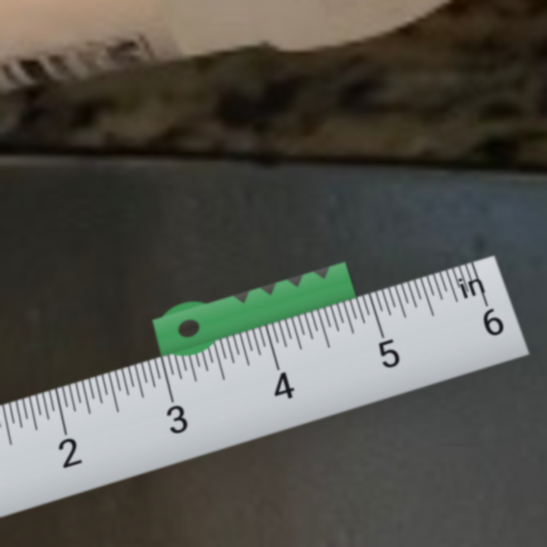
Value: 1.875 in
